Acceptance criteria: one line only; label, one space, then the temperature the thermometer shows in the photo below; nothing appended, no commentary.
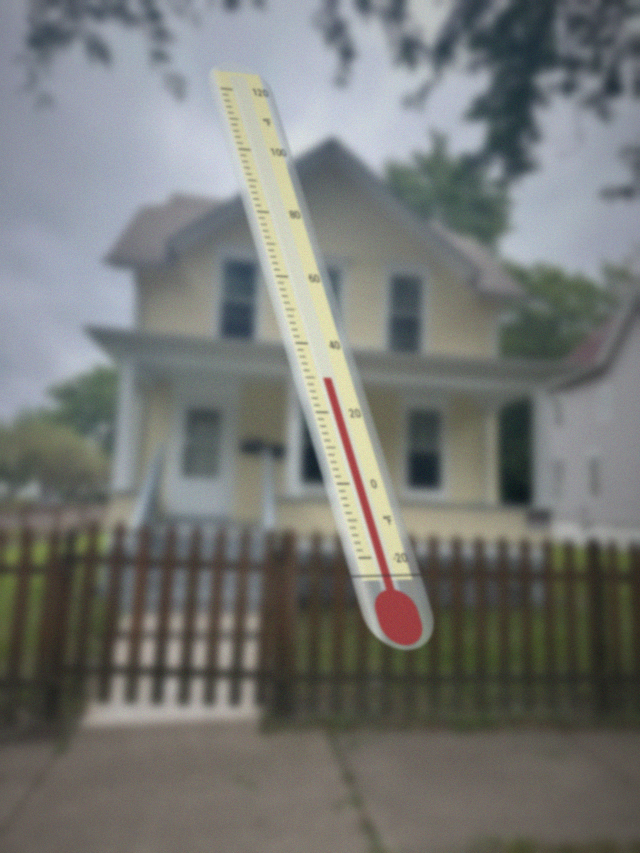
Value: 30 °F
